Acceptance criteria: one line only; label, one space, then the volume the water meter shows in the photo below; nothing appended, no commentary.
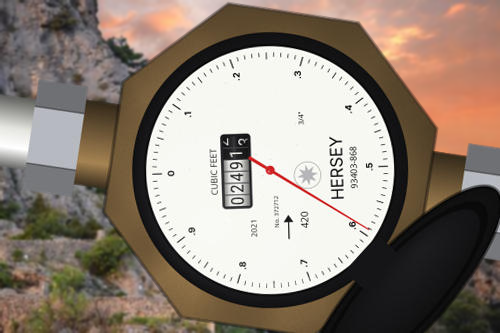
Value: 24912.59 ft³
